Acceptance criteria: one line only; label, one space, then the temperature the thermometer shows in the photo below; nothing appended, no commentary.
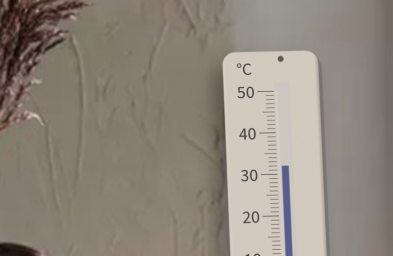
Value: 32 °C
